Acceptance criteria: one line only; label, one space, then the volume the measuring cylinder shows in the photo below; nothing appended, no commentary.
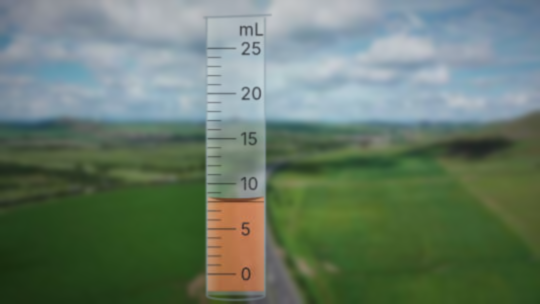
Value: 8 mL
